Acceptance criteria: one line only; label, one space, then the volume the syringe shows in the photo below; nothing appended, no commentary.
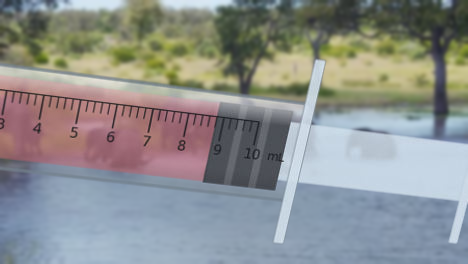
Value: 8.8 mL
